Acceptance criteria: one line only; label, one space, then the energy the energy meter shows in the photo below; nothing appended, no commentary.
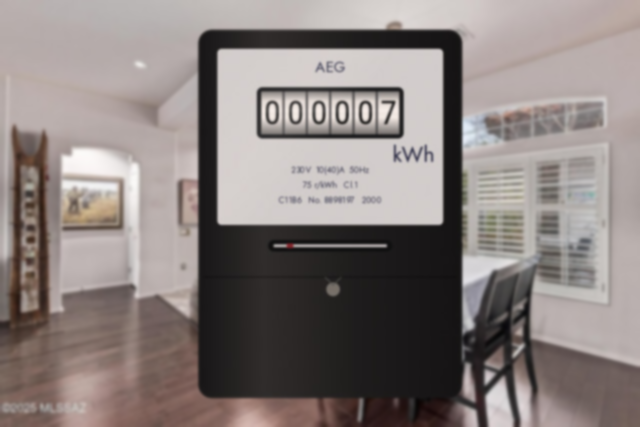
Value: 7 kWh
